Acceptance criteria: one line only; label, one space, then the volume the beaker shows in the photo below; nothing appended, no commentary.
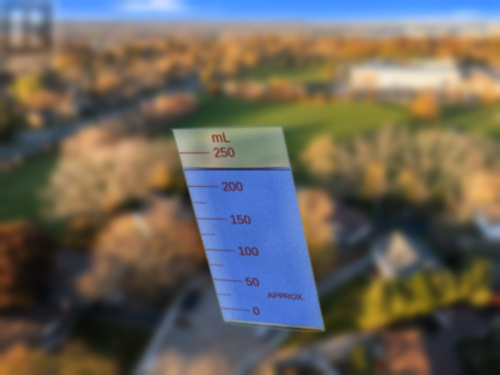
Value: 225 mL
